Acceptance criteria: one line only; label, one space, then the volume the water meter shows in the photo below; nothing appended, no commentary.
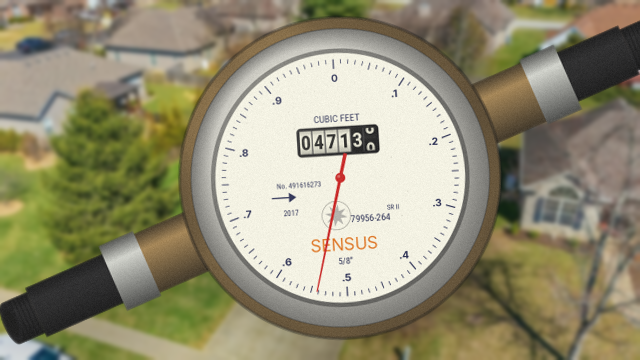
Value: 47138.54 ft³
